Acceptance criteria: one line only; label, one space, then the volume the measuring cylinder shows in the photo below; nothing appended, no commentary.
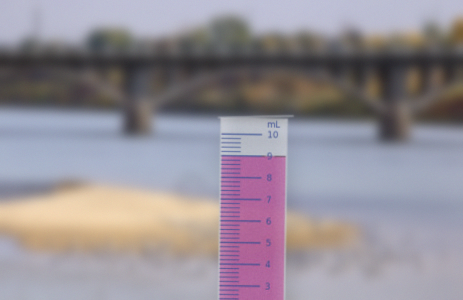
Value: 9 mL
